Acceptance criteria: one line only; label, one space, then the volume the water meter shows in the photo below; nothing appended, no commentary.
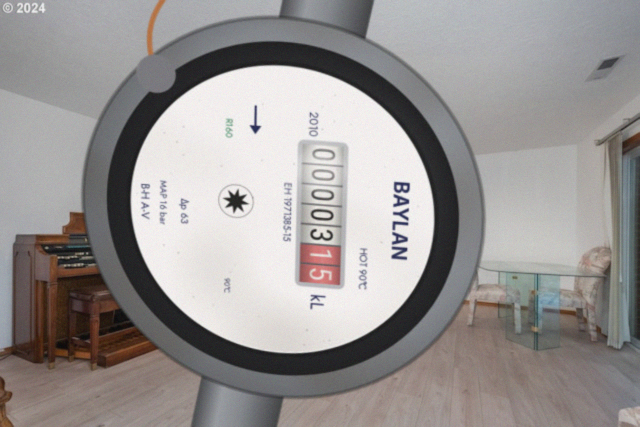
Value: 3.15 kL
